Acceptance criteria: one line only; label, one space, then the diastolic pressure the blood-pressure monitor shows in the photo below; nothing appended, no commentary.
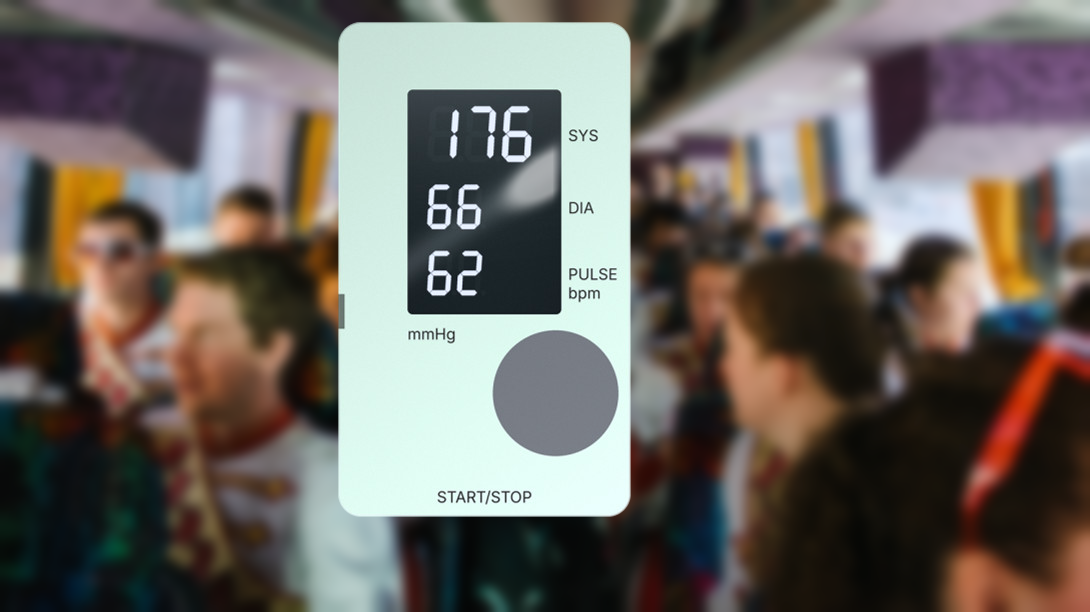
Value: 66 mmHg
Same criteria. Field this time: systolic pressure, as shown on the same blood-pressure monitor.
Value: 176 mmHg
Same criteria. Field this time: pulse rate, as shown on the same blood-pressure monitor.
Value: 62 bpm
